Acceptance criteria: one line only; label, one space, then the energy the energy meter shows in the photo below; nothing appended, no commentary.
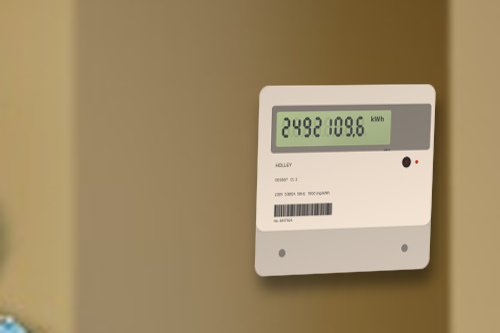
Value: 2492109.6 kWh
